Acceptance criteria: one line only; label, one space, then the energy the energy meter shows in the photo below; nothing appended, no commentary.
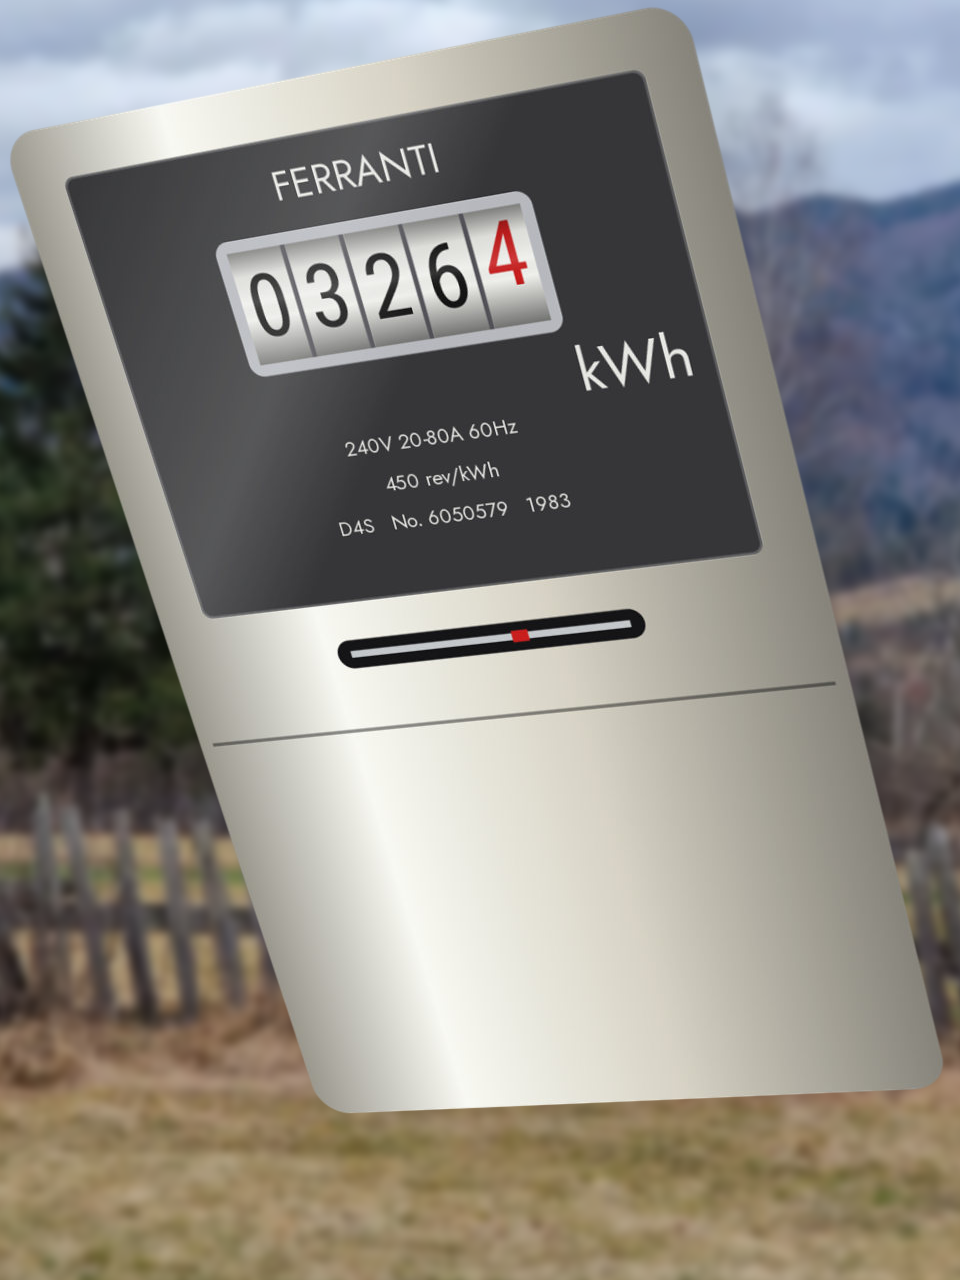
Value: 326.4 kWh
